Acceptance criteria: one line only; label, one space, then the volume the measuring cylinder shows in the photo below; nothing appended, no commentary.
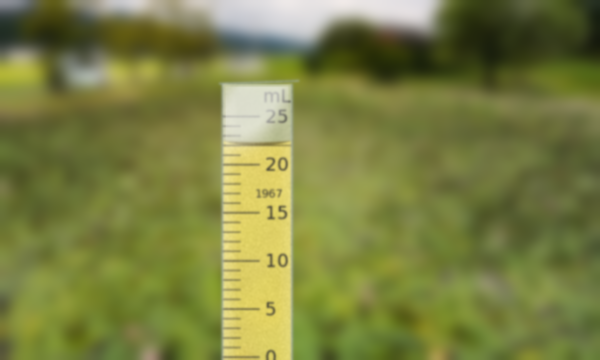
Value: 22 mL
